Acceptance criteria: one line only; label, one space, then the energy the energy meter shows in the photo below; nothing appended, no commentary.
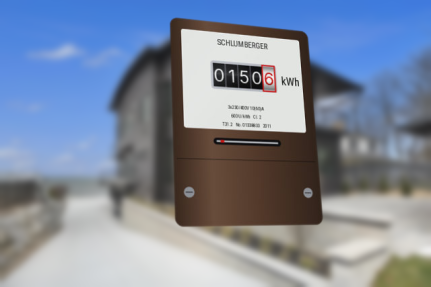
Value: 150.6 kWh
